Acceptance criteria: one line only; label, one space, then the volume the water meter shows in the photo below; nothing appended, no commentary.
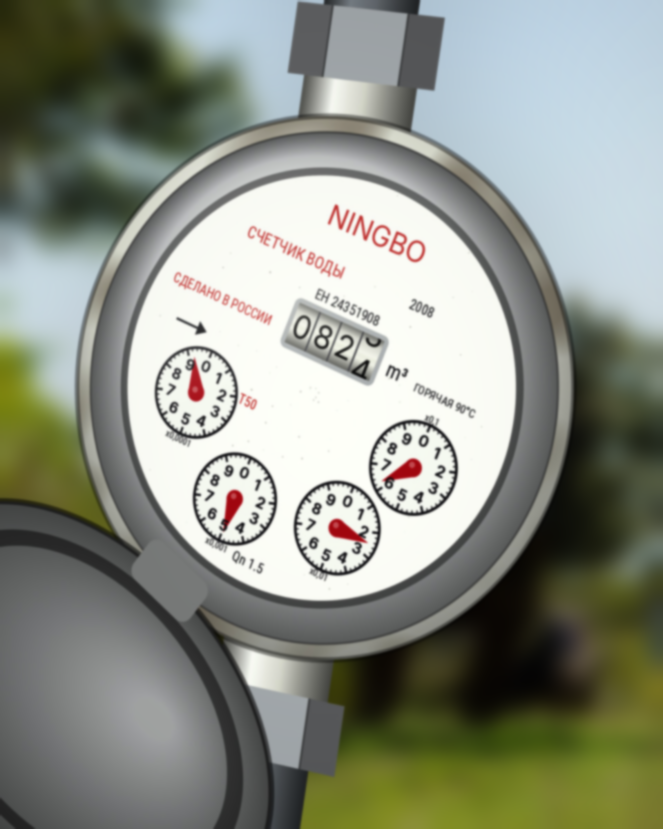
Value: 823.6249 m³
